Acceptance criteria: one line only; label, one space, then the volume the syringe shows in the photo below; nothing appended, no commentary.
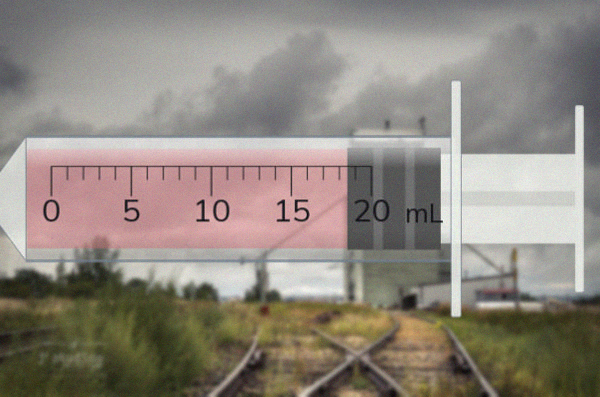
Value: 18.5 mL
